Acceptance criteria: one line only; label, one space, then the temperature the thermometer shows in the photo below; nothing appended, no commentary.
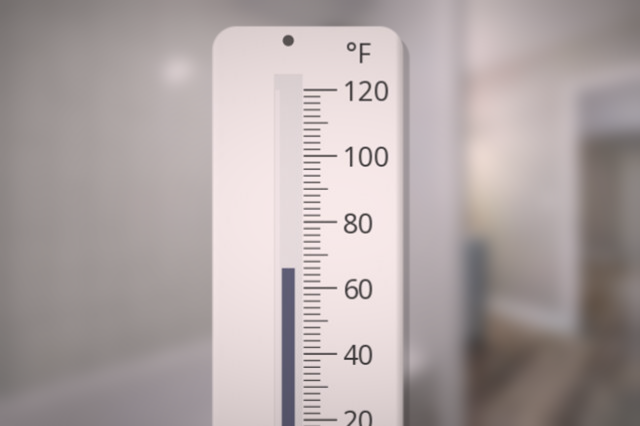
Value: 66 °F
